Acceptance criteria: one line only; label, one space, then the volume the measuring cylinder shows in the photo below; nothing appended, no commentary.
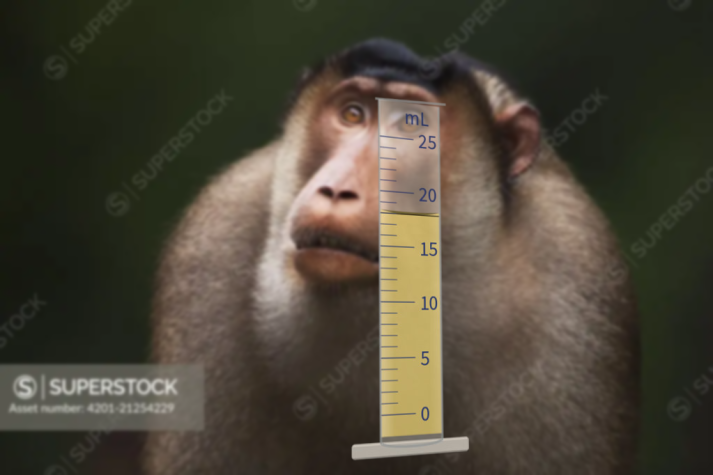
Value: 18 mL
